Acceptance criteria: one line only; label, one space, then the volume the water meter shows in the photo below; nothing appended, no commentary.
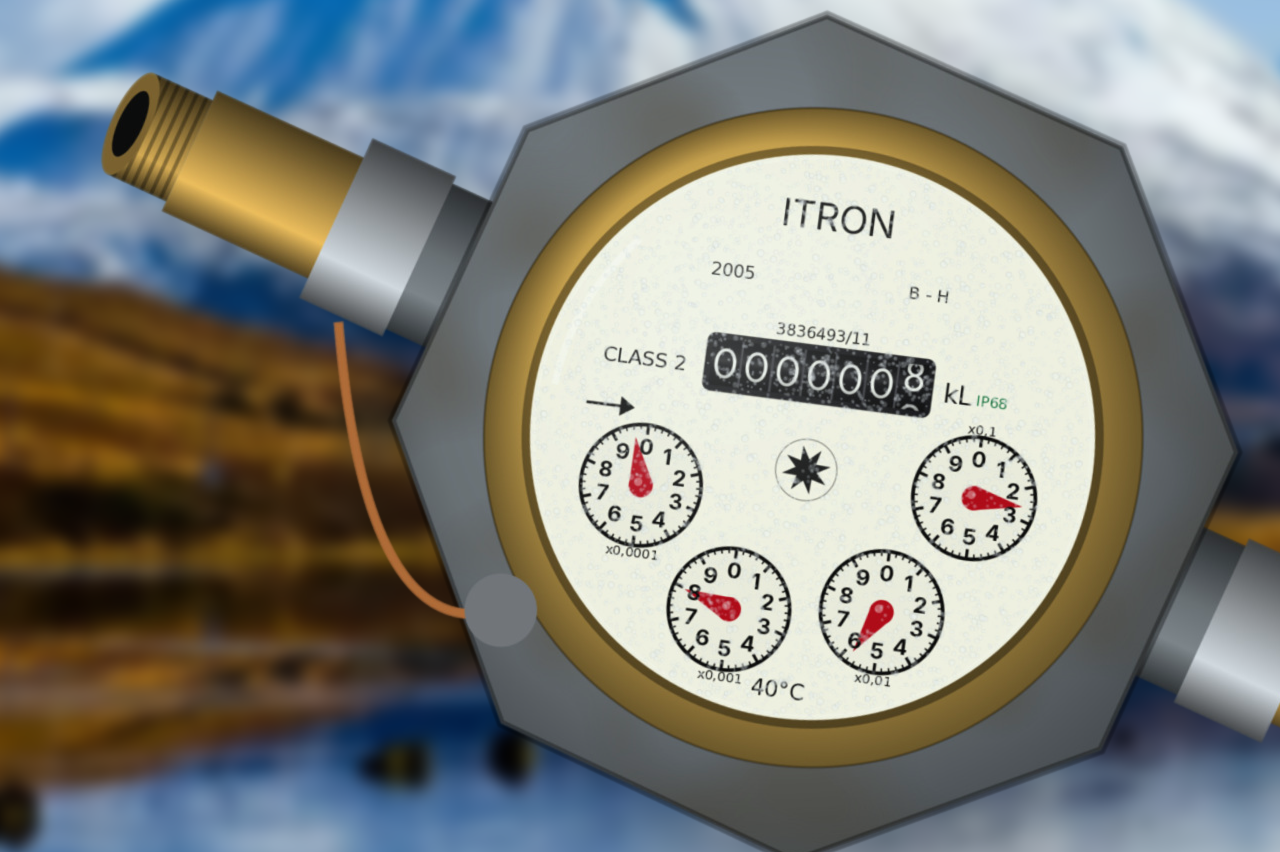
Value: 8.2579 kL
